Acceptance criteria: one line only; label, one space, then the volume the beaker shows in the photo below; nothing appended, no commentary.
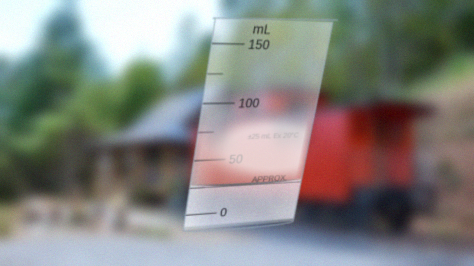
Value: 25 mL
